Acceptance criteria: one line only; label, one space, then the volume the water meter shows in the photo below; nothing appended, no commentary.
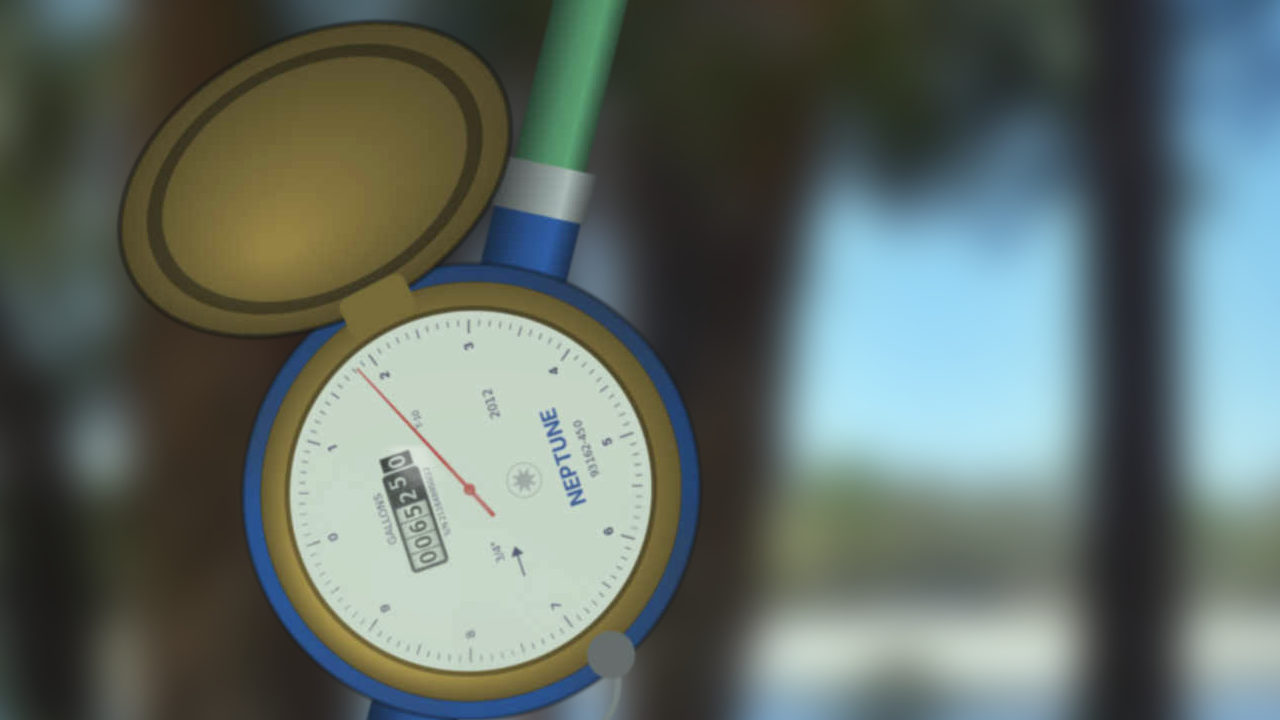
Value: 65251.8 gal
